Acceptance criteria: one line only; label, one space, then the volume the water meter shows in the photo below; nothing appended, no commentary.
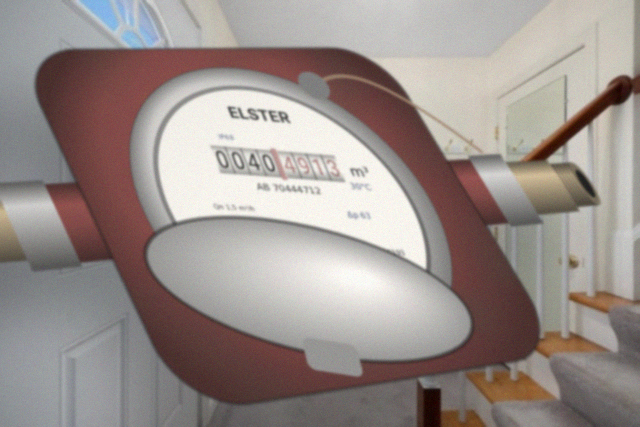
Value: 40.4913 m³
